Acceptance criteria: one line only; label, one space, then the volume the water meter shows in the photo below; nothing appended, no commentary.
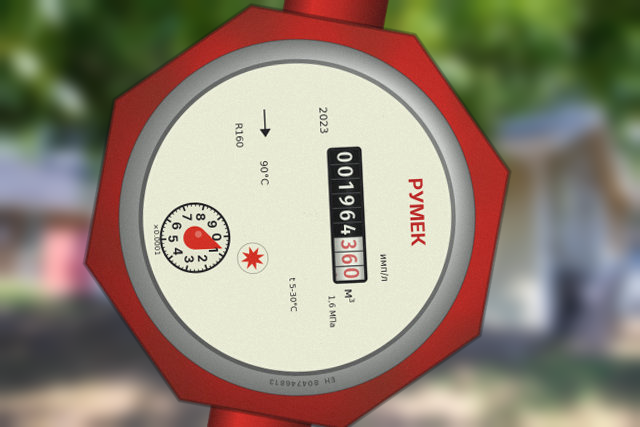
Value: 1964.3600 m³
